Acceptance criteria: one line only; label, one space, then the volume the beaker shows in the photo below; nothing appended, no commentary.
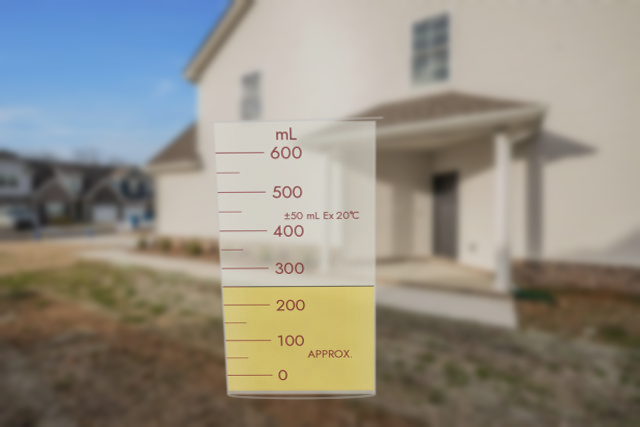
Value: 250 mL
